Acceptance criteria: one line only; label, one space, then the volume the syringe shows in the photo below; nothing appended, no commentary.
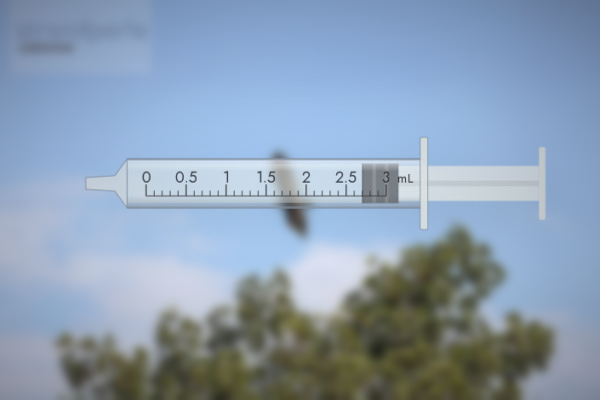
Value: 2.7 mL
